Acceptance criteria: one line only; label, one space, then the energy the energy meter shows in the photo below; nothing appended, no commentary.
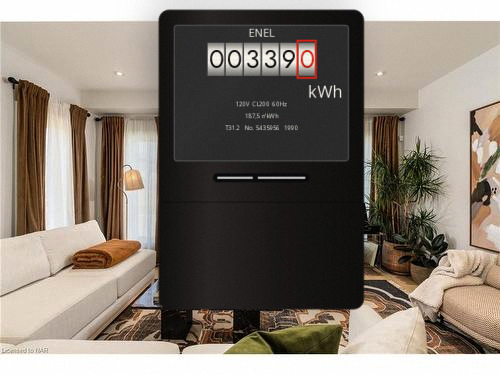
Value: 339.0 kWh
